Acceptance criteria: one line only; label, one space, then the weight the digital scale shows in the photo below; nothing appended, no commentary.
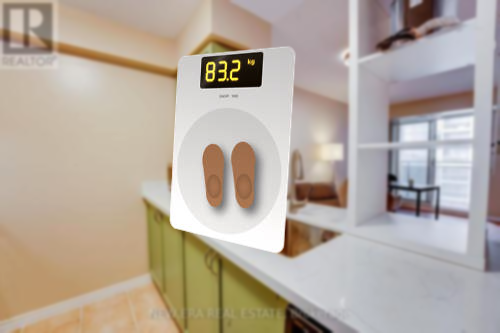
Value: 83.2 kg
